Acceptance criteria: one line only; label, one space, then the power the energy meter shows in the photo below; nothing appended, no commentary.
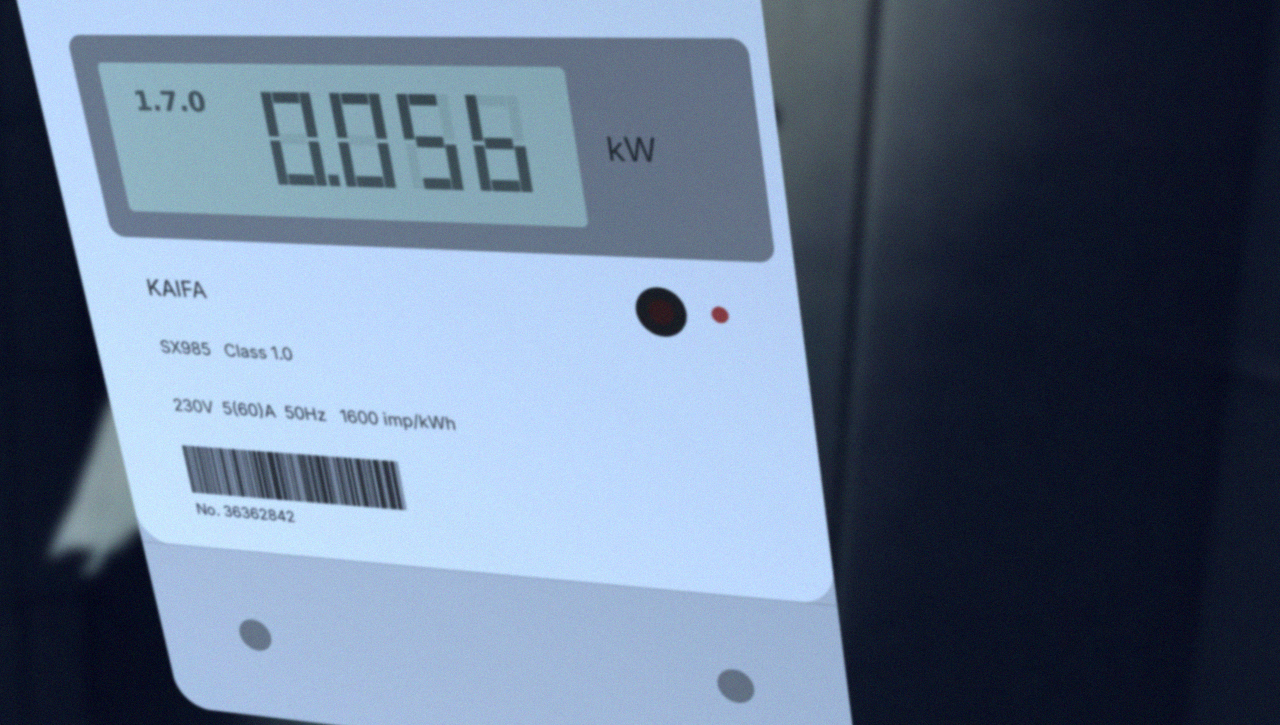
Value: 0.056 kW
